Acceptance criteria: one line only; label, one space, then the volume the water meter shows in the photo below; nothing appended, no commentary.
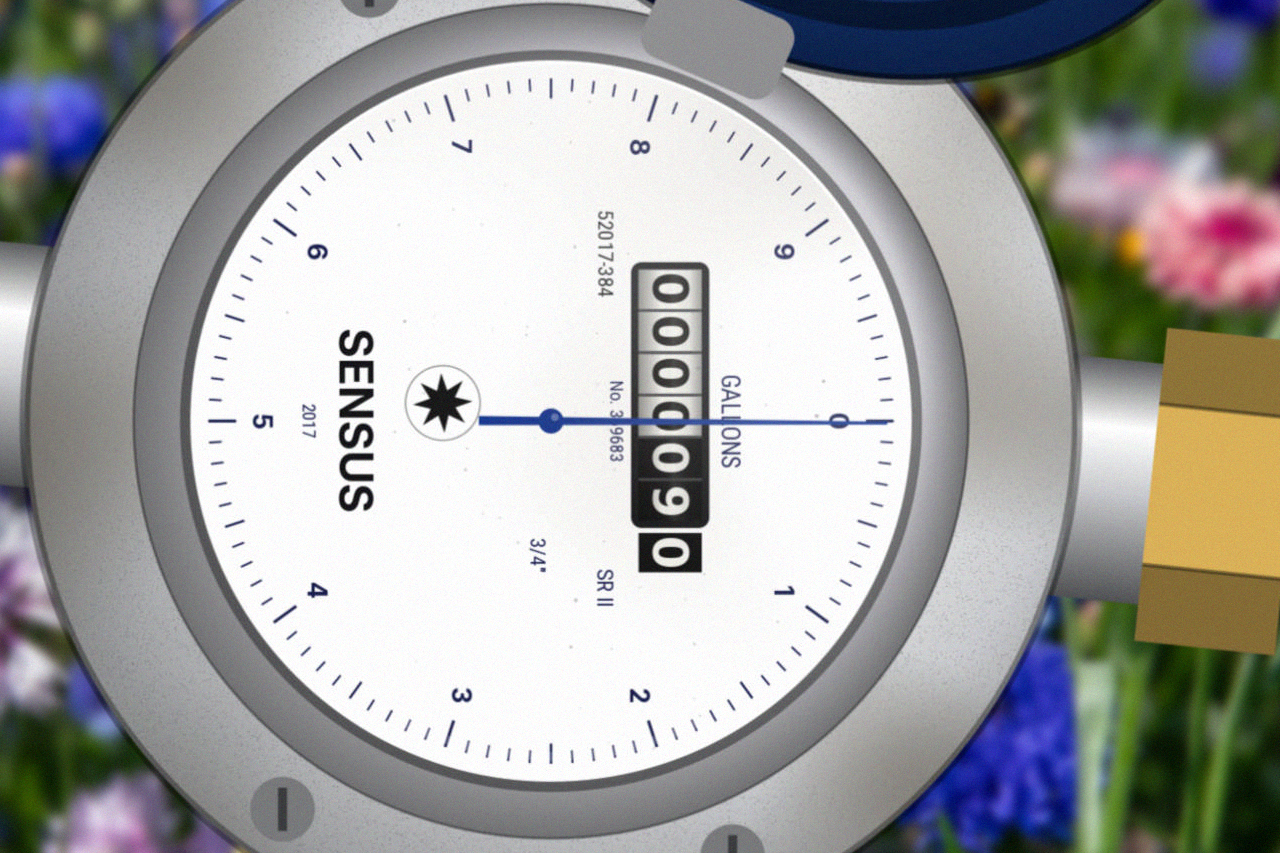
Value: 90.0 gal
